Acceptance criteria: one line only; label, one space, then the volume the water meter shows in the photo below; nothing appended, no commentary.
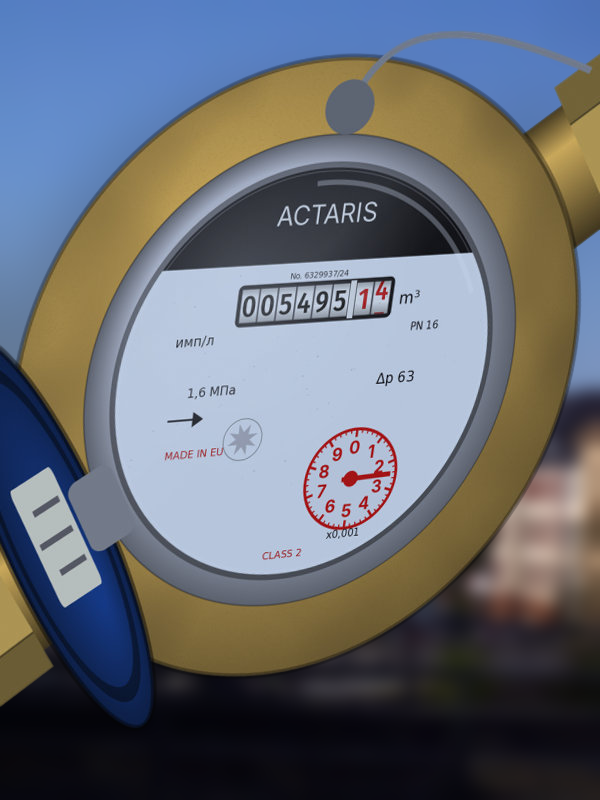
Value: 5495.142 m³
